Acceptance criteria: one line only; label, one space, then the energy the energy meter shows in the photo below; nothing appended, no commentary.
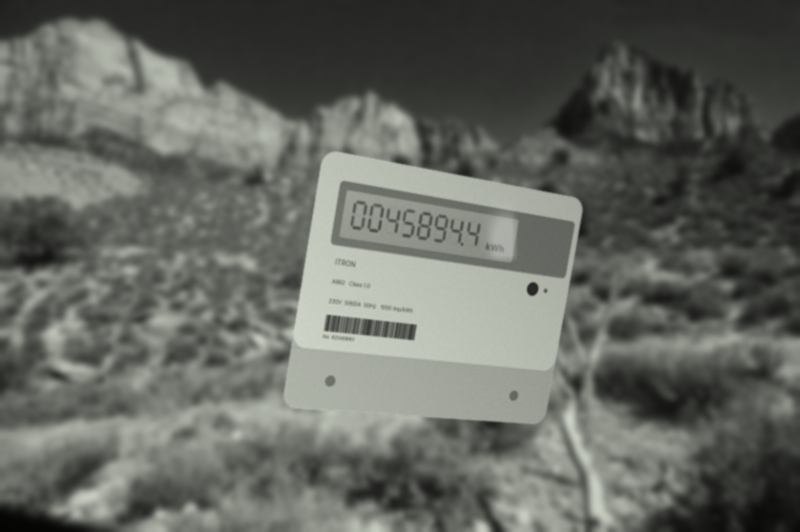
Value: 45894.4 kWh
